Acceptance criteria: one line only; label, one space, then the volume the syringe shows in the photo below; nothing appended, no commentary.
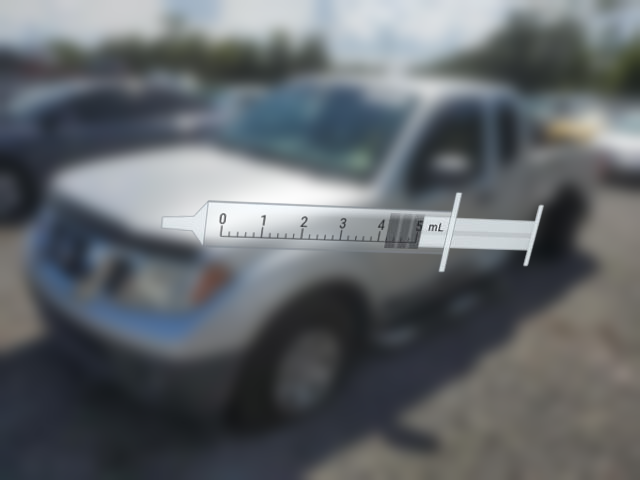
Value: 4.2 mL
